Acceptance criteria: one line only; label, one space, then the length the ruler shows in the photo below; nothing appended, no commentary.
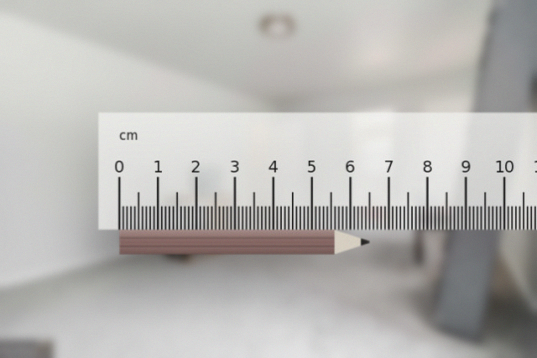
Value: 6.5 cm
